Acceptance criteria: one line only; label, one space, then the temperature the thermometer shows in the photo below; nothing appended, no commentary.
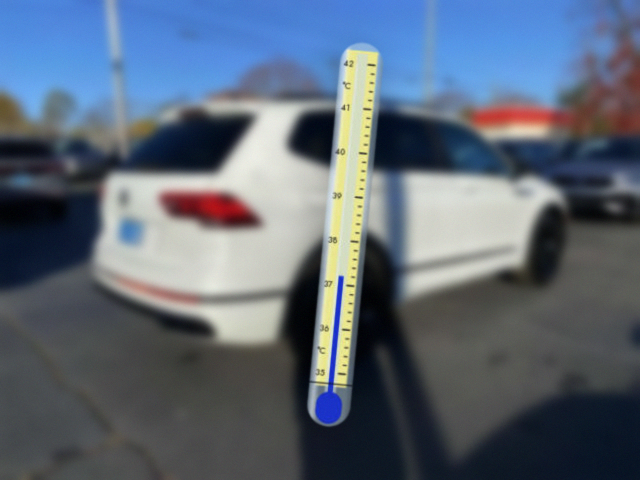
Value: 37.2 °C
